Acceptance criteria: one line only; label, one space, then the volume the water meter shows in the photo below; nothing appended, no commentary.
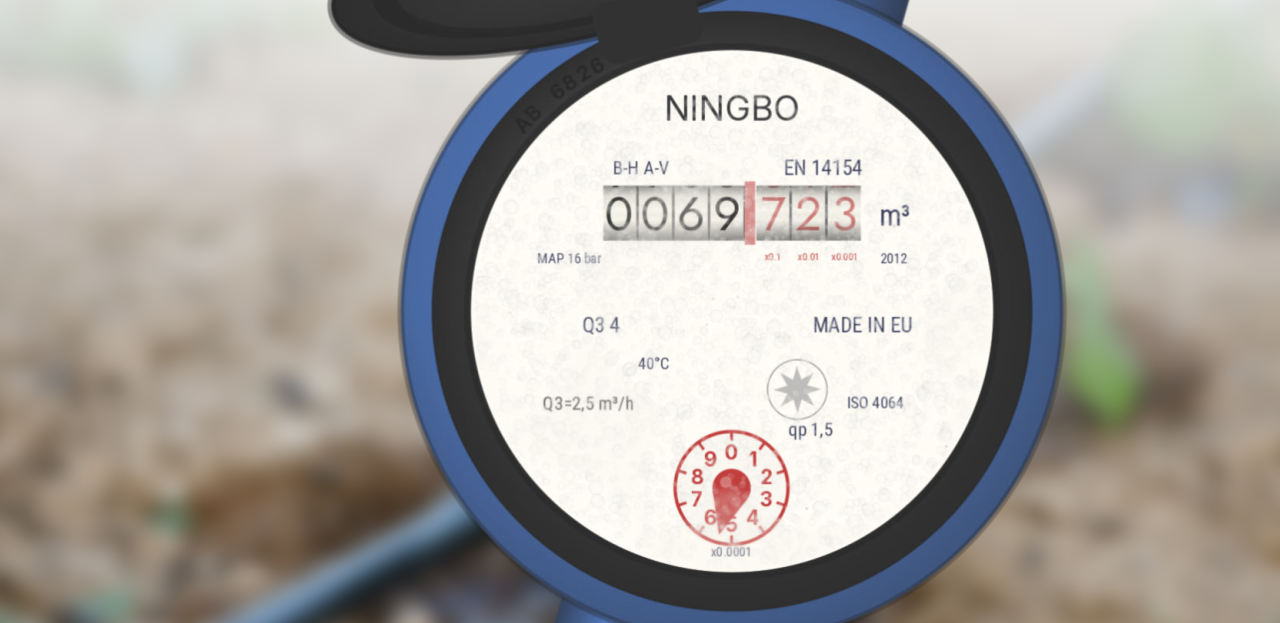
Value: 69.7235 m³
